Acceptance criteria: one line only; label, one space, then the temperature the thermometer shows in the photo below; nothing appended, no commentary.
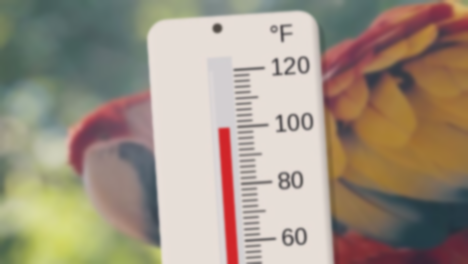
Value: 100 °F
